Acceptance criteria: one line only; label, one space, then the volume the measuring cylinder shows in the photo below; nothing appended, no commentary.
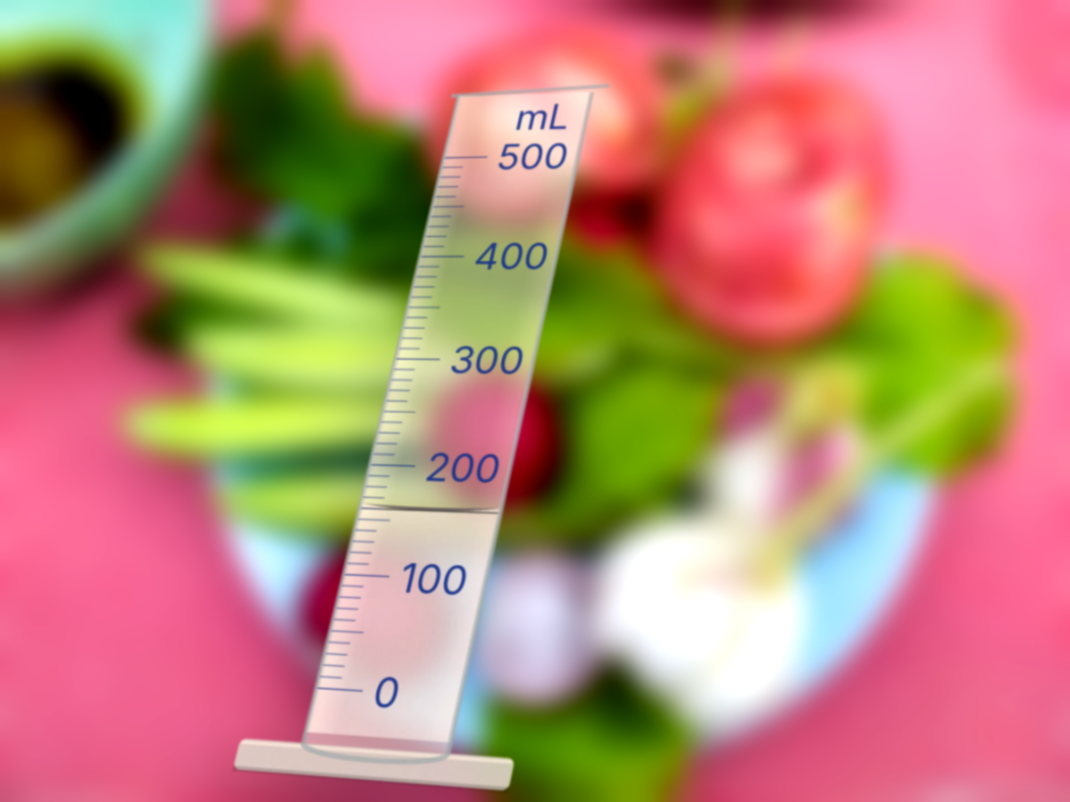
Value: 160 mL
